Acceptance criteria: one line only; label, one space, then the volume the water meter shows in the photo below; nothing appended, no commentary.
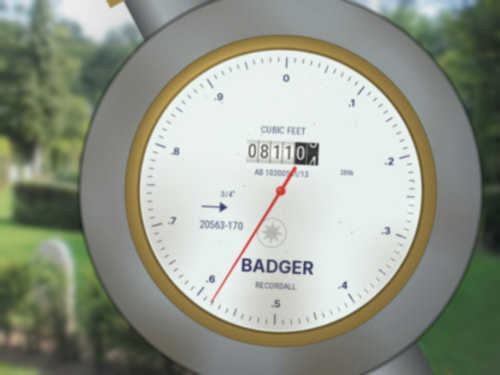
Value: 81103.58 ft³
